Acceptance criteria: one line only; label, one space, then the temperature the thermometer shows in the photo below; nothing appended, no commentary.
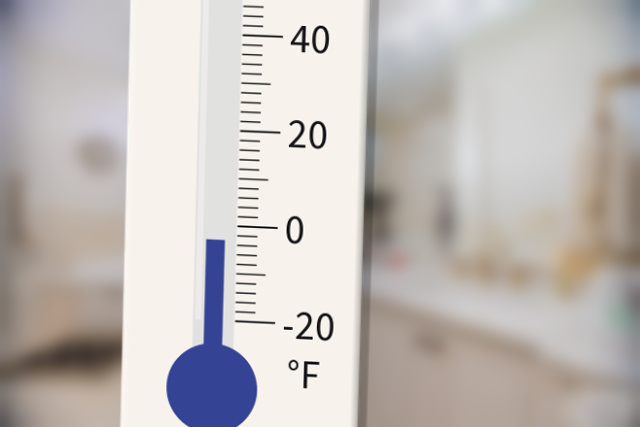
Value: -3 °F
